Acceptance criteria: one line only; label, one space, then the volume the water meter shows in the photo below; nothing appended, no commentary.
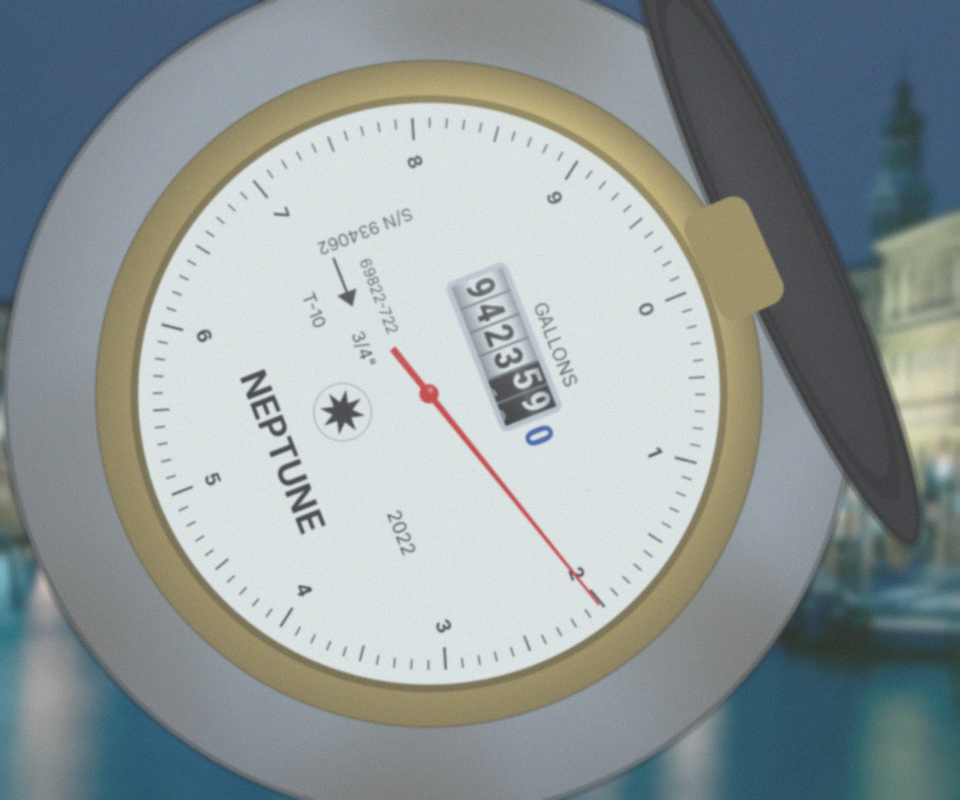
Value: 9423592.0 gal
